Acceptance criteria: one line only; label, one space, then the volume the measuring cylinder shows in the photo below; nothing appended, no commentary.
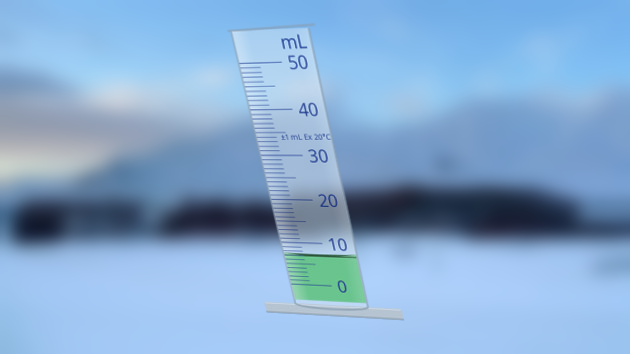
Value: 7 mL
